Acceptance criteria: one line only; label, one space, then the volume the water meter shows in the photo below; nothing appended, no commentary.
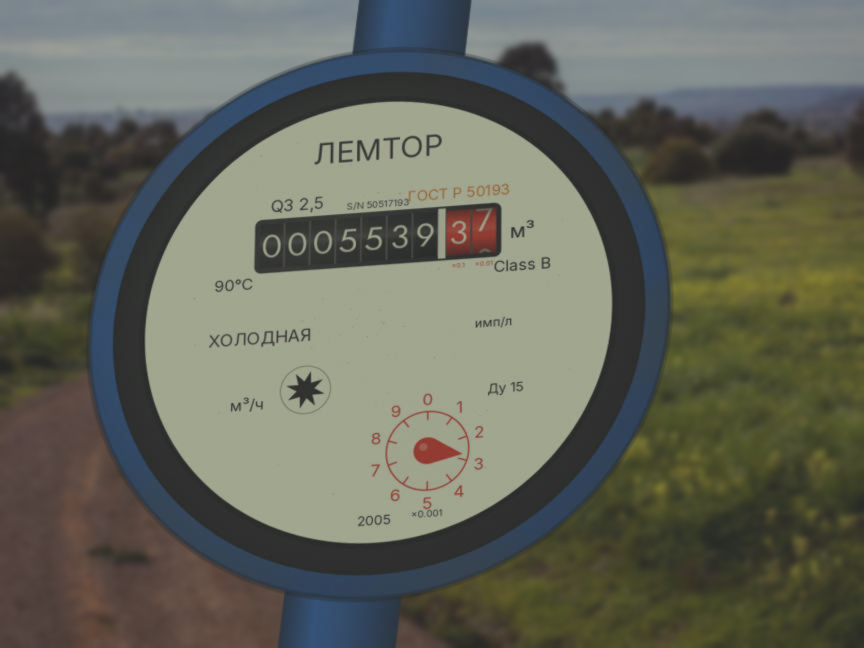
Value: 5539.372 m³
